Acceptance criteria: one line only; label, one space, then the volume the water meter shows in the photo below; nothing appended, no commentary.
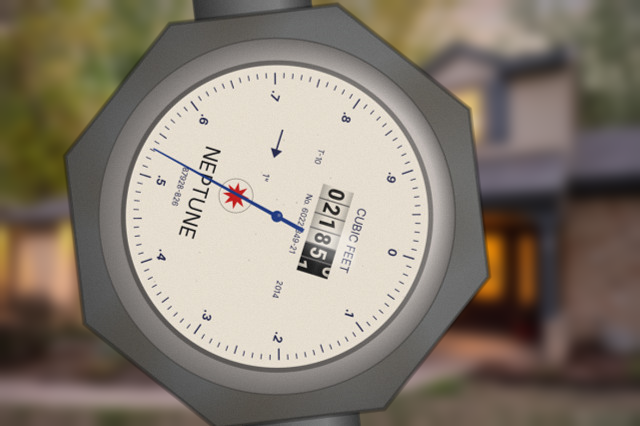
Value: 21850.53 ft³
